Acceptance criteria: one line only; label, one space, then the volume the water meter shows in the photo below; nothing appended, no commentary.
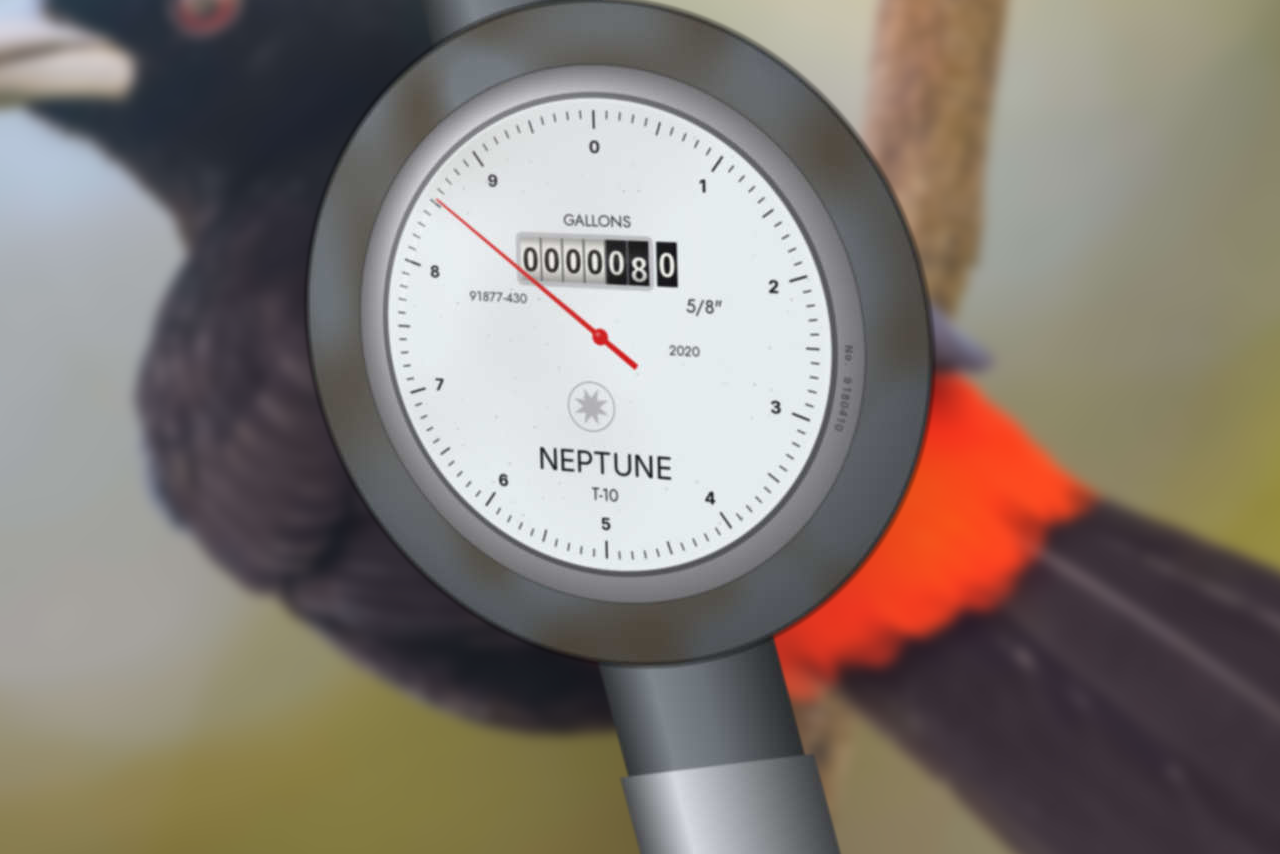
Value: 78.5 gal
